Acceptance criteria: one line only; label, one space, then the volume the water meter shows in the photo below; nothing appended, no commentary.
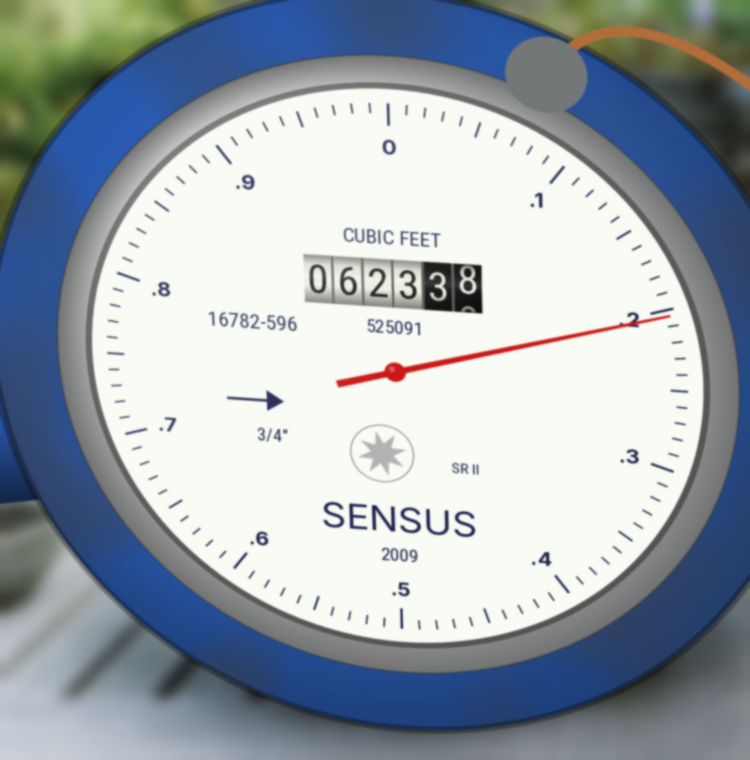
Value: 62338.20 ft³
